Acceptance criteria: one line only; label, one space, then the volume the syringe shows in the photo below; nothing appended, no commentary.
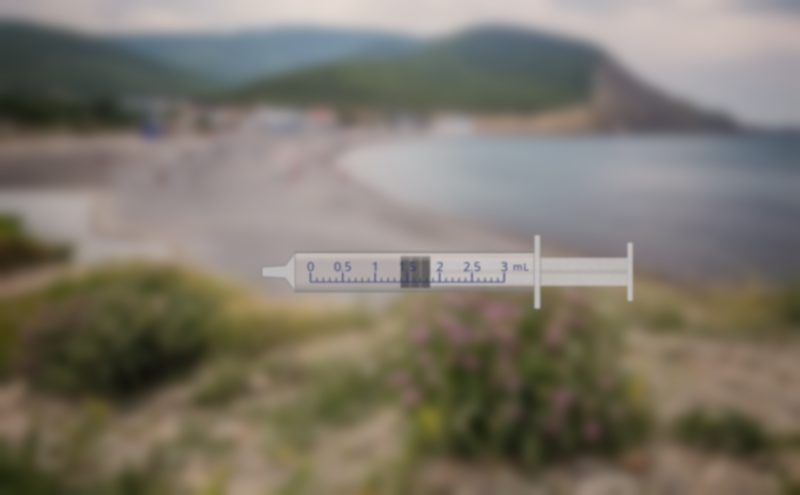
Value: 1.4 mL
